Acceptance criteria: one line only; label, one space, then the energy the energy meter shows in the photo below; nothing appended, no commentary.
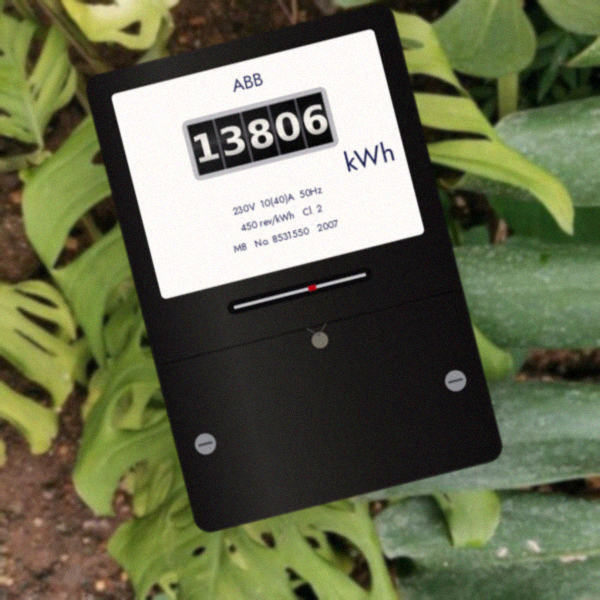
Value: 13806 kWh
